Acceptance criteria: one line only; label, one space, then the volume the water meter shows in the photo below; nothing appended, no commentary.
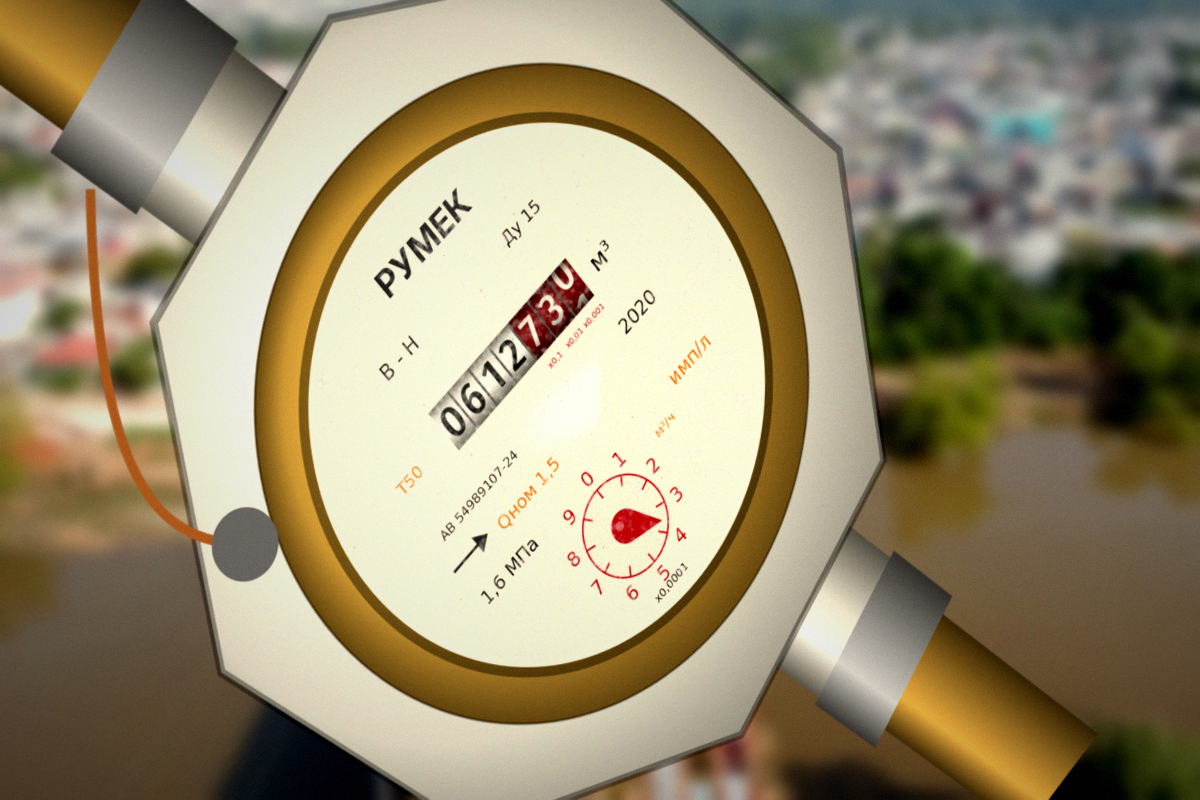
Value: 612.7303 m³
